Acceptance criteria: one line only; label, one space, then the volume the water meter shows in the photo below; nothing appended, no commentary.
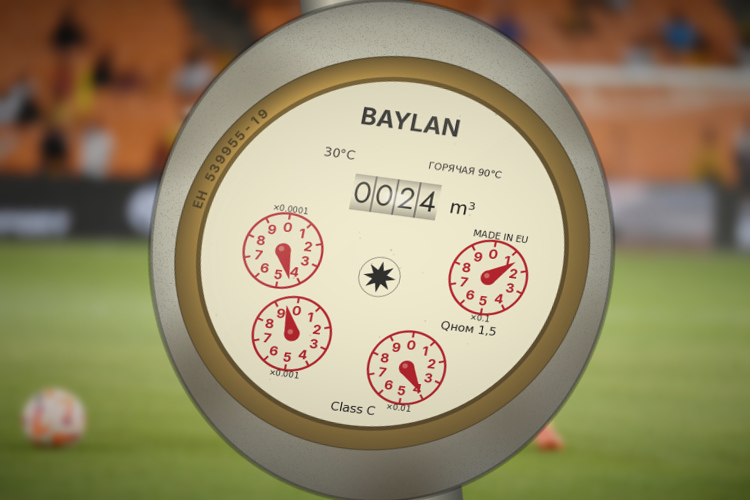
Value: 24.1394 m³
